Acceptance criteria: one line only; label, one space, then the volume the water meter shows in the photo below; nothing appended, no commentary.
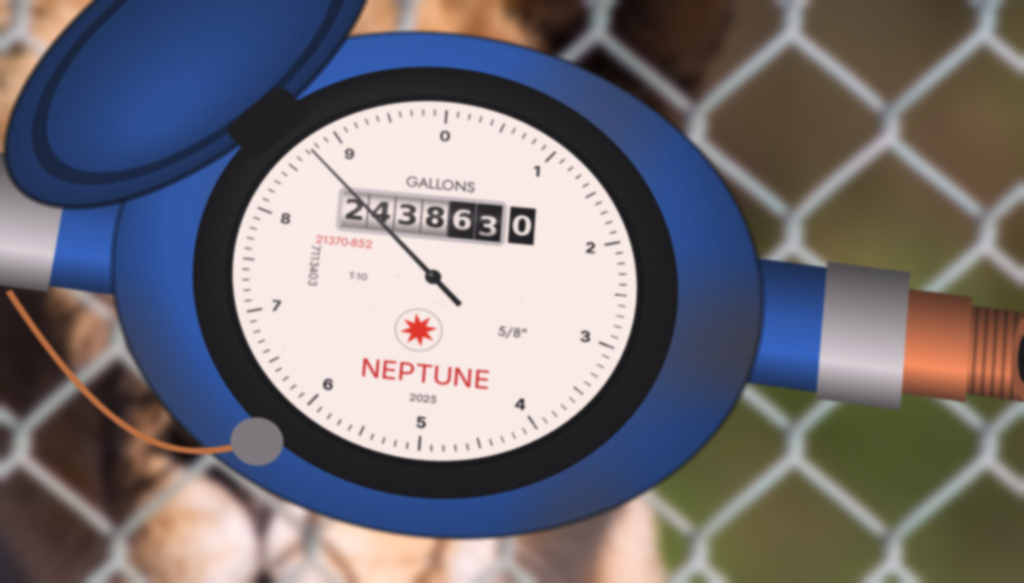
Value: 2438628.7 gal
